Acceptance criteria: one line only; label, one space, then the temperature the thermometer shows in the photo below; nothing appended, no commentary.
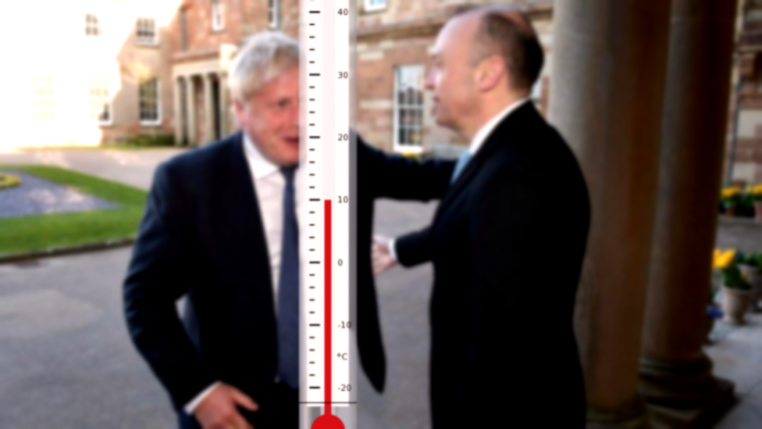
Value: 10 °C
